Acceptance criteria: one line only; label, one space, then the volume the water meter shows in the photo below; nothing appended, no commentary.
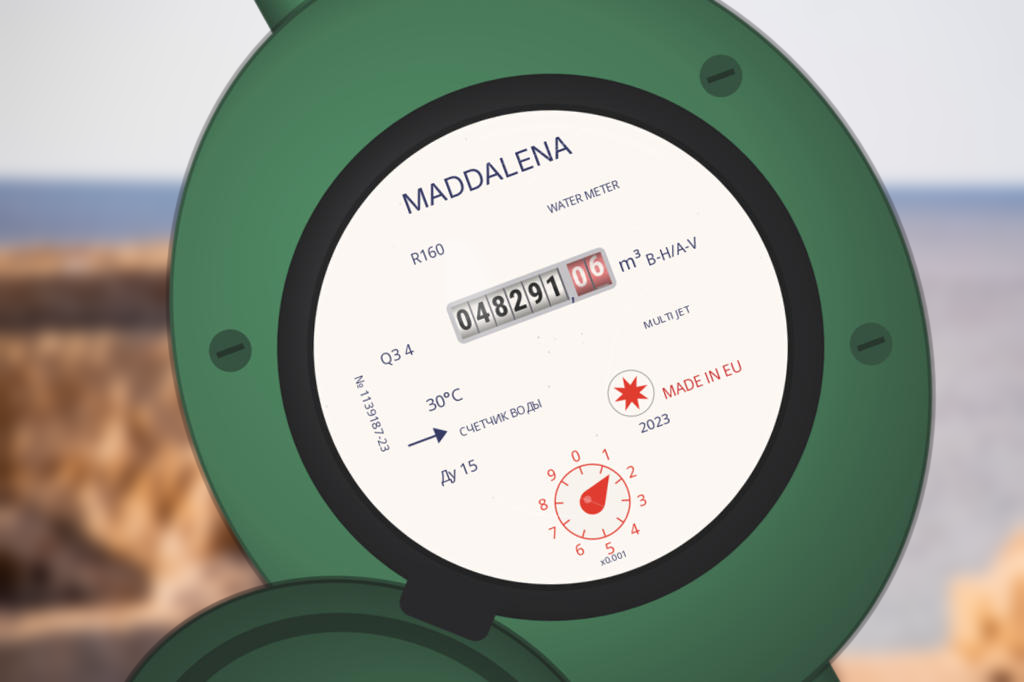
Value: 48291.061 m³
